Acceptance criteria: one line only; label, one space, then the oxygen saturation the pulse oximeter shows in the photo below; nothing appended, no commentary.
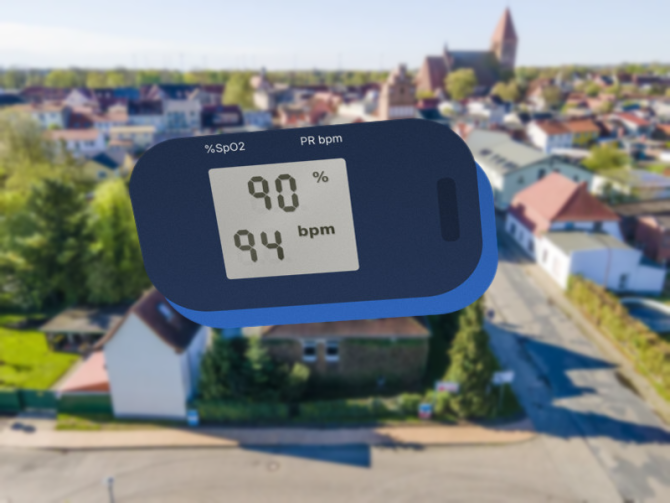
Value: 90 %
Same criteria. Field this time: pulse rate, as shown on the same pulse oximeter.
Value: 94 bpm
